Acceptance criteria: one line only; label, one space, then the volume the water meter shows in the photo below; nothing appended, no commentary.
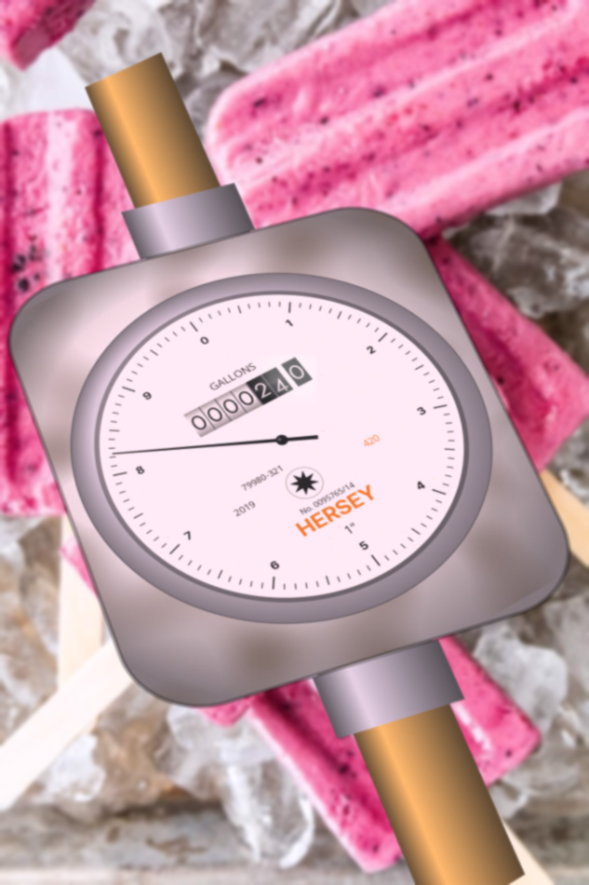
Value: 238.2 gal
